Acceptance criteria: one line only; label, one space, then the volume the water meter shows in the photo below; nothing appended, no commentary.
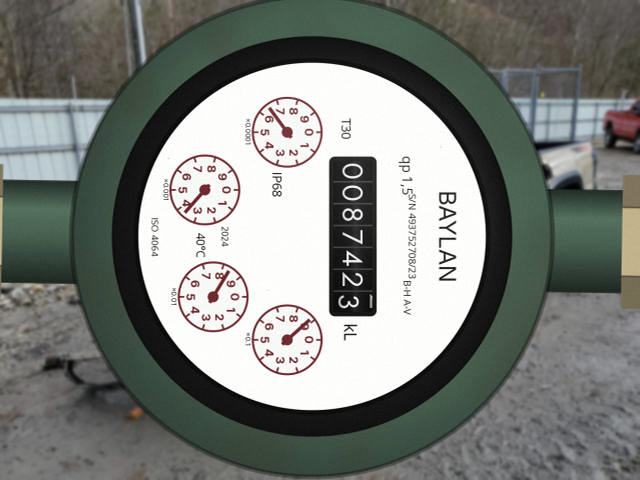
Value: 87422.8836 kL
